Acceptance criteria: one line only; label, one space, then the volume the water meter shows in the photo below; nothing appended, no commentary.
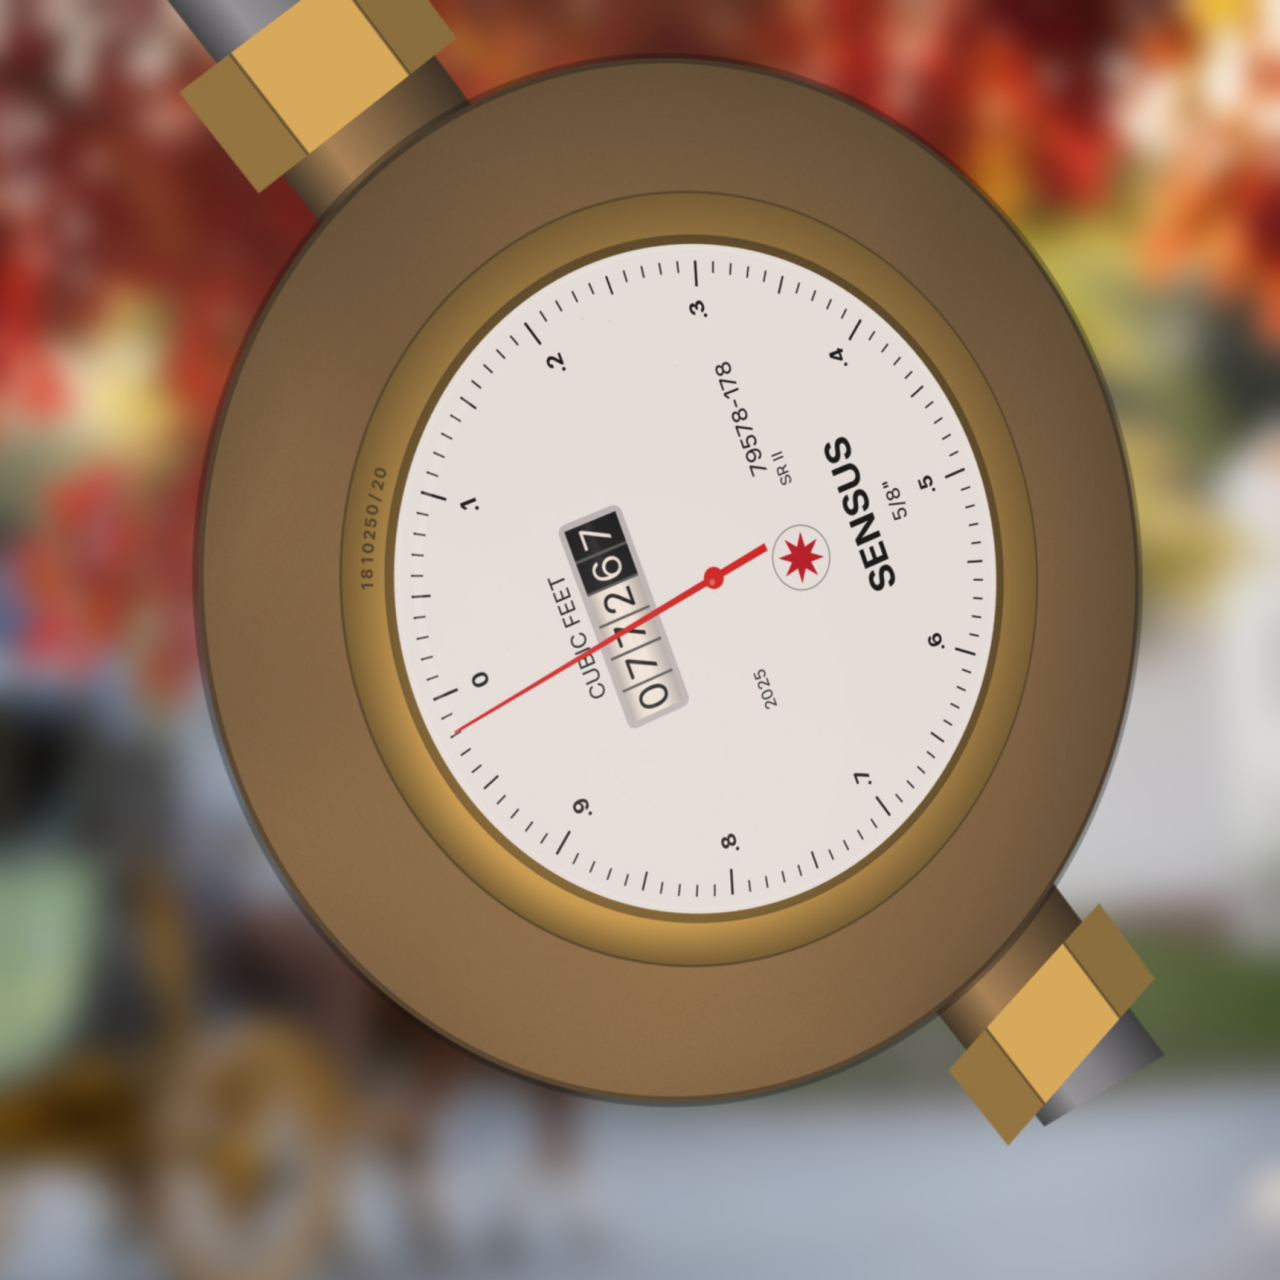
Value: 77266.98 ft³
